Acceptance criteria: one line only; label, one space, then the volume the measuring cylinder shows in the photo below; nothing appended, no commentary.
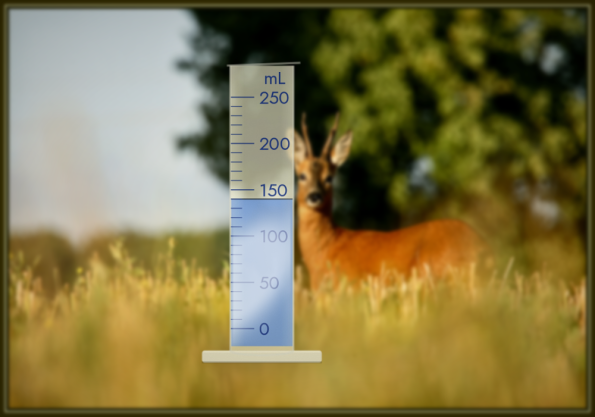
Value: 140 mL
